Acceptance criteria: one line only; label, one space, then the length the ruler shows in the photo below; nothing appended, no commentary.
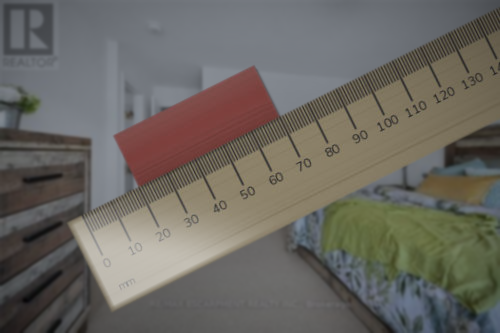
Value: 50 mm
